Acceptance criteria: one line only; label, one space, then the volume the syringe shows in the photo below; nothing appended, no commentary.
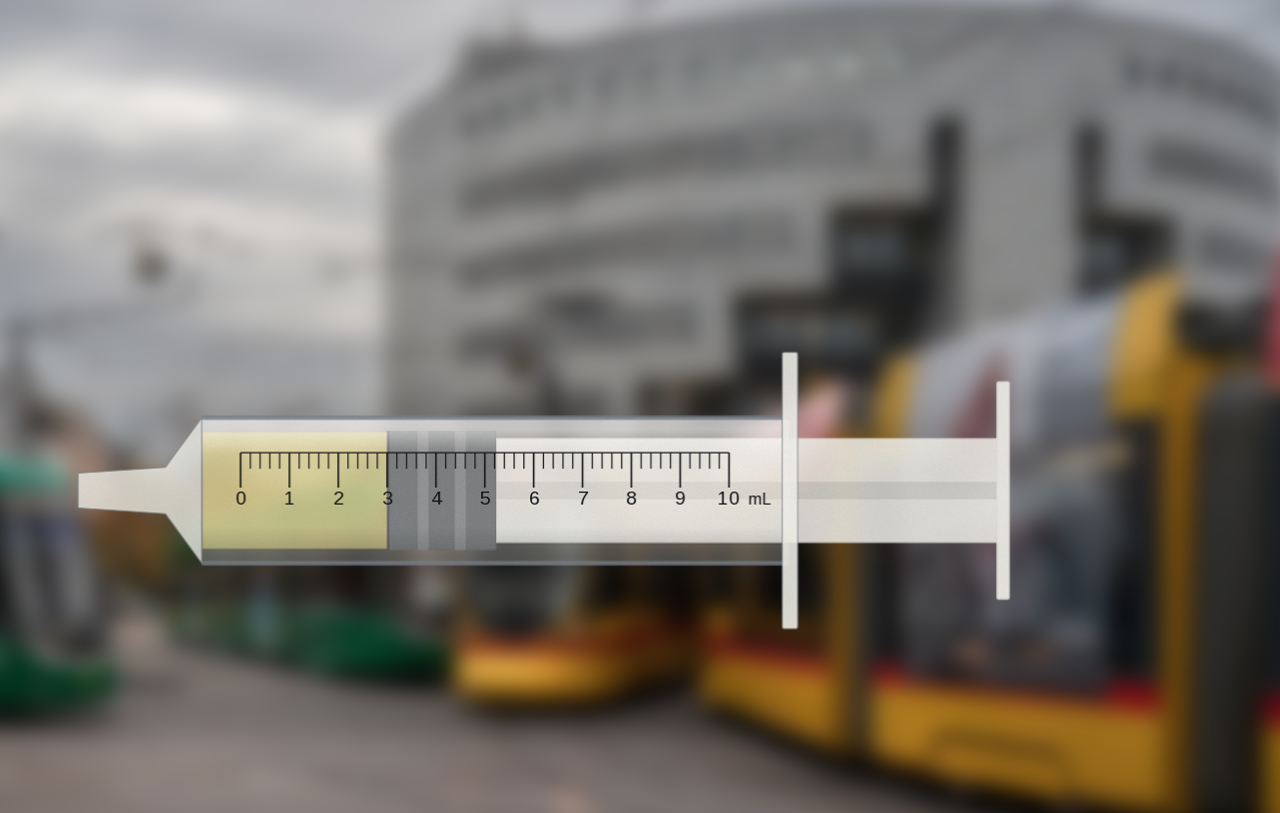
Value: 3 mL
